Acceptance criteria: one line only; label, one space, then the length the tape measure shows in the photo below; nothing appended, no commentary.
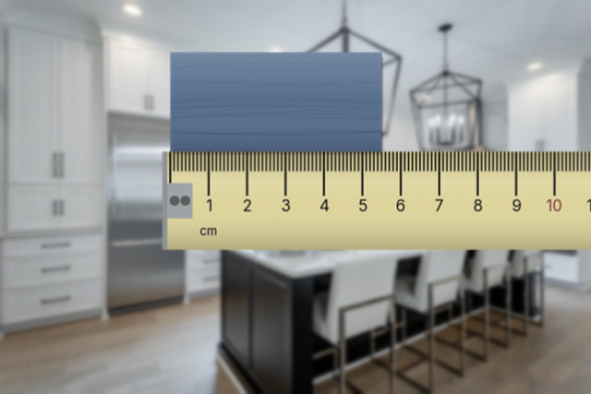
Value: 5.5 cm
